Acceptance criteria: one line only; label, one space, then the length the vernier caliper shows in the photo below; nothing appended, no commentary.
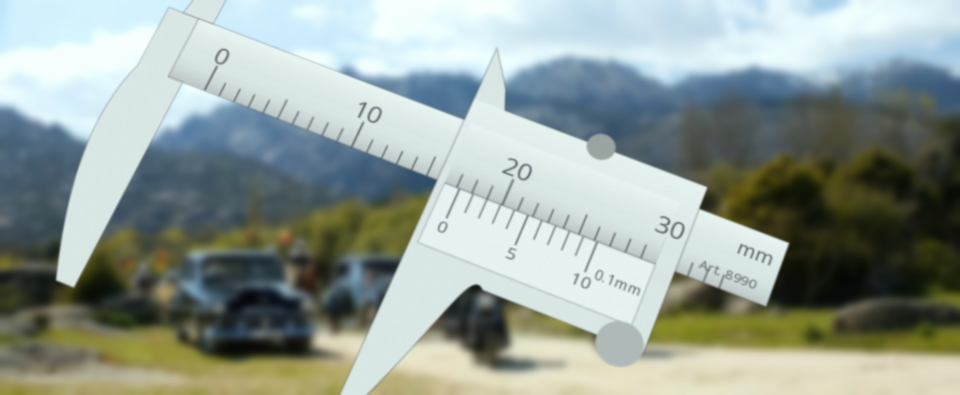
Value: 17.2 mm
